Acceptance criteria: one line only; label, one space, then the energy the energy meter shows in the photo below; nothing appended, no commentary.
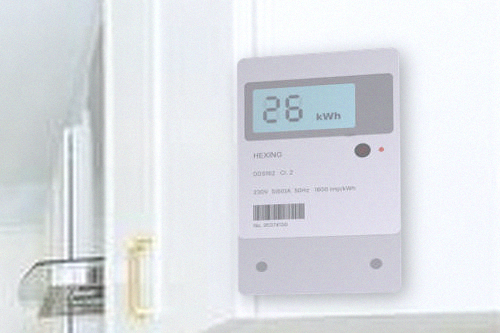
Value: 26 kWh
